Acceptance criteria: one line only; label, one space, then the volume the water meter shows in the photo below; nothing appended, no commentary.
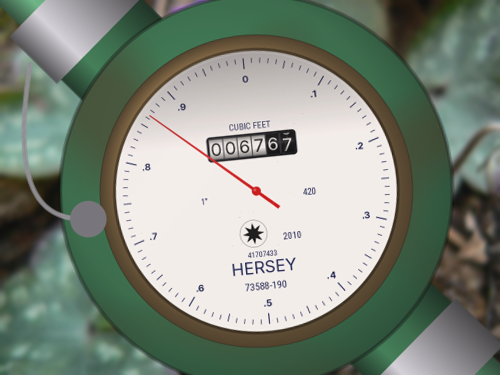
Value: 6766.86 ft³
